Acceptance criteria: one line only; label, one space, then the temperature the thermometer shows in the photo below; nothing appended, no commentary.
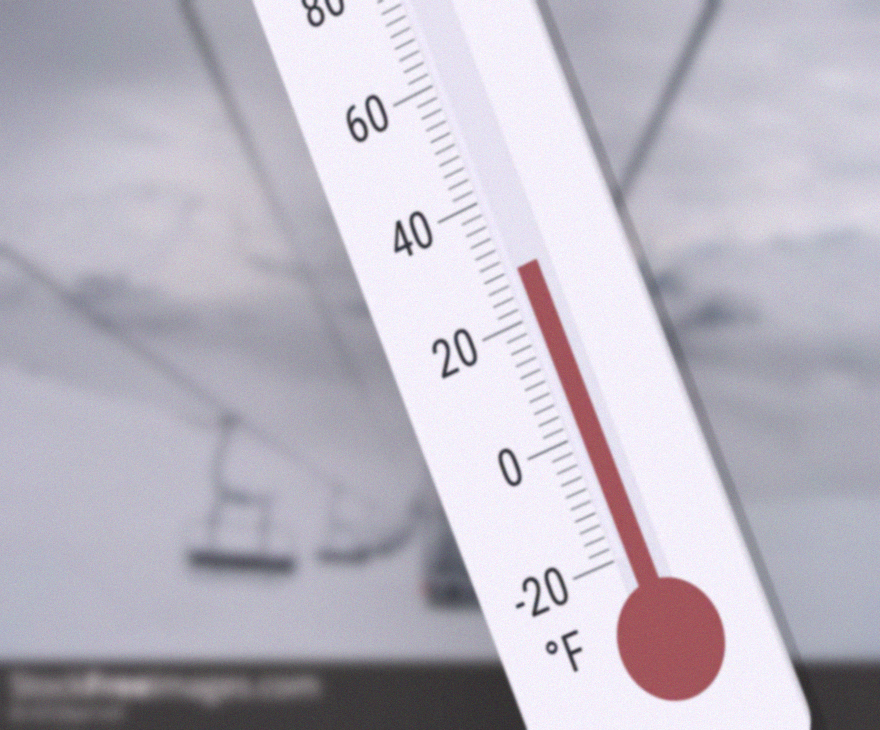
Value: 28 °F
